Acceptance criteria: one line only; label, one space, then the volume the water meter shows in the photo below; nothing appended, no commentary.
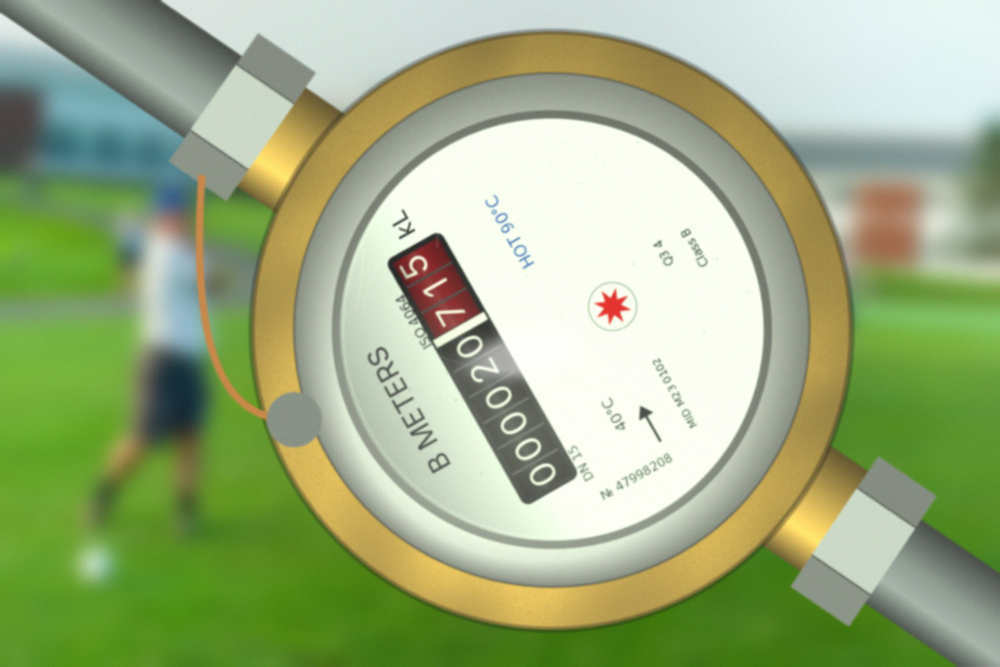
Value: 20.715 kL
